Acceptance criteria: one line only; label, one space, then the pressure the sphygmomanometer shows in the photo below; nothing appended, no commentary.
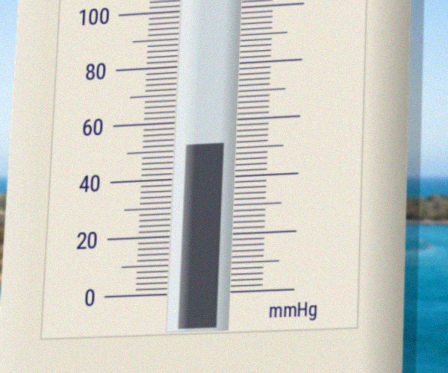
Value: 52 mmHg
